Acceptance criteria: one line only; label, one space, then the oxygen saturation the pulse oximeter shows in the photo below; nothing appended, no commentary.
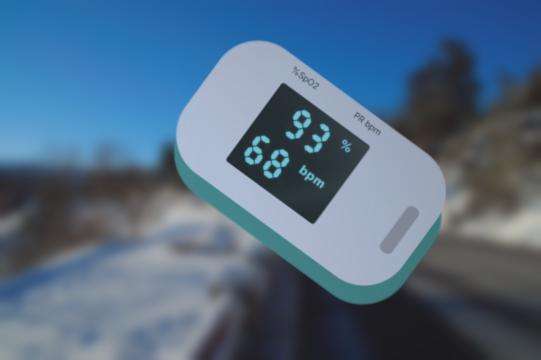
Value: 93 %
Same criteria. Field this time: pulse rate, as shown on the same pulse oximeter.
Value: 68 bpm
